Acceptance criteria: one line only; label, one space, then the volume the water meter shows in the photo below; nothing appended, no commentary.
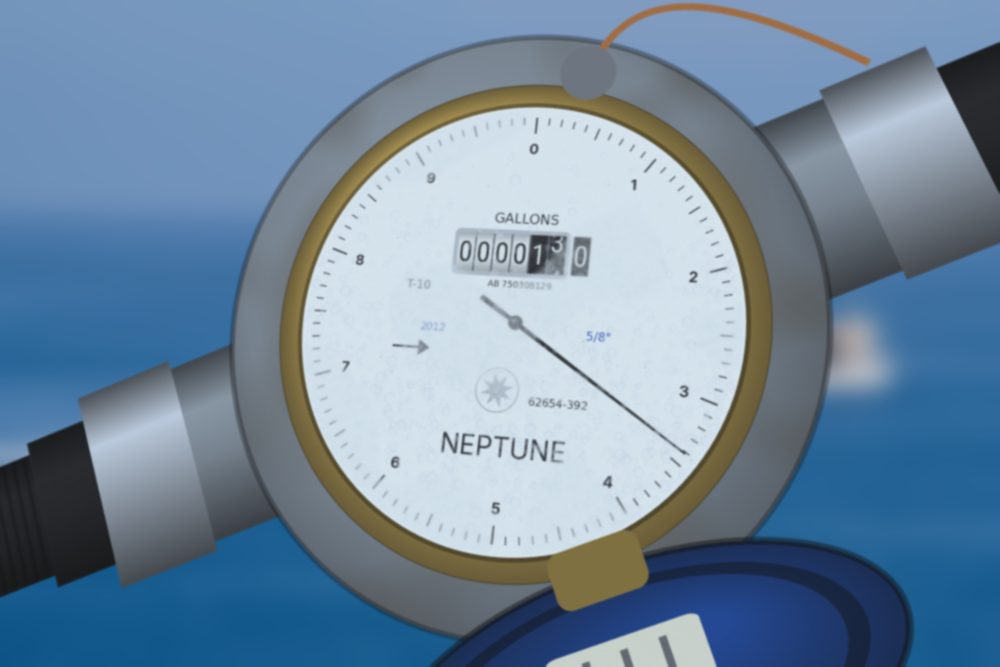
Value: 133.4 gal
